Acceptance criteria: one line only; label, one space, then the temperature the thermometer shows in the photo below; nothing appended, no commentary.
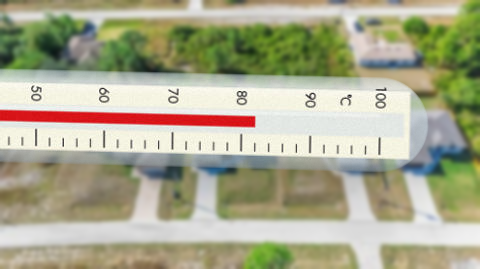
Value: 82 °C
